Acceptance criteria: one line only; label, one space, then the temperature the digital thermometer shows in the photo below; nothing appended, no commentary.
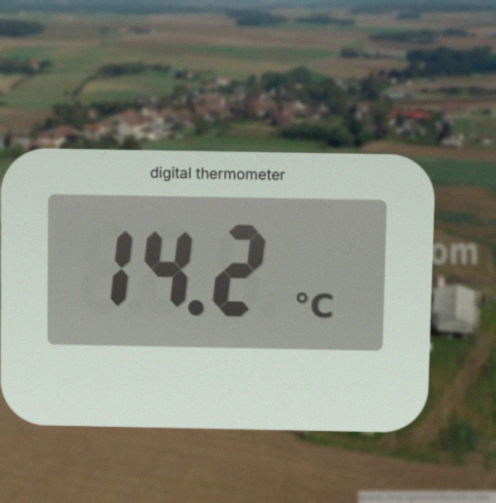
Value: 14.2 °C
